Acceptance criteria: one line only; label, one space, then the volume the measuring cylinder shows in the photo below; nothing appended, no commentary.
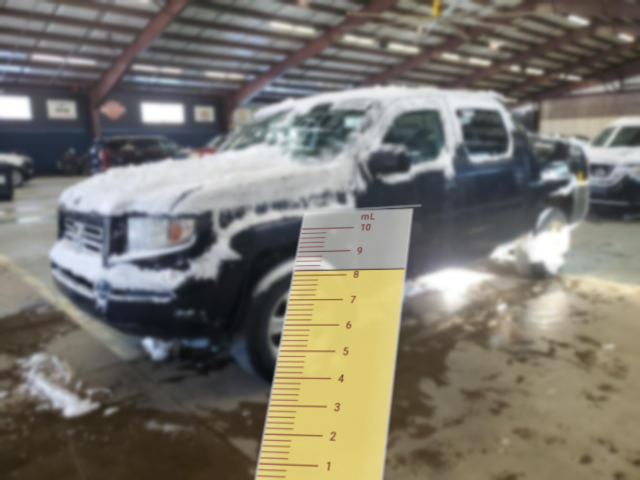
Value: 8.2 mL
